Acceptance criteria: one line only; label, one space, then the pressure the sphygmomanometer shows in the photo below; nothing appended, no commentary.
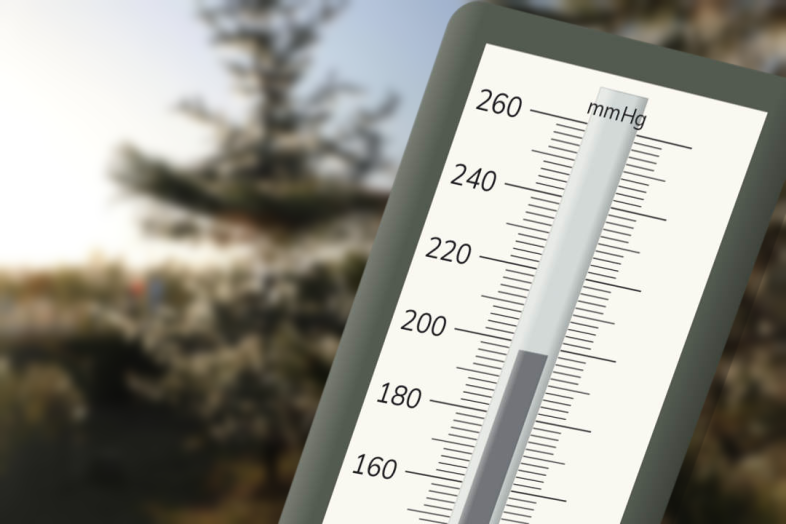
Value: 198 mmHg
